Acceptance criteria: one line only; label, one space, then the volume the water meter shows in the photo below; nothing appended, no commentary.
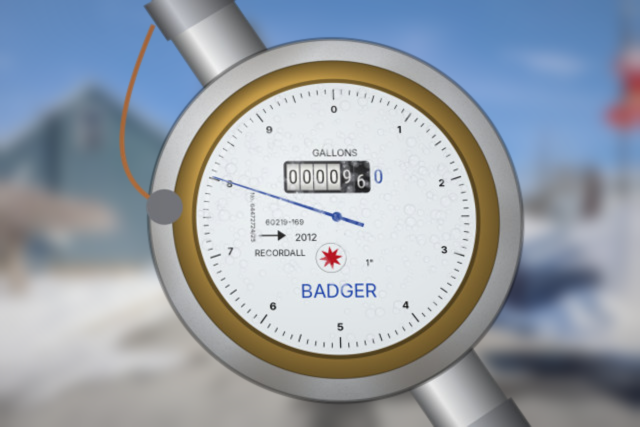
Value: 958.0 gal
